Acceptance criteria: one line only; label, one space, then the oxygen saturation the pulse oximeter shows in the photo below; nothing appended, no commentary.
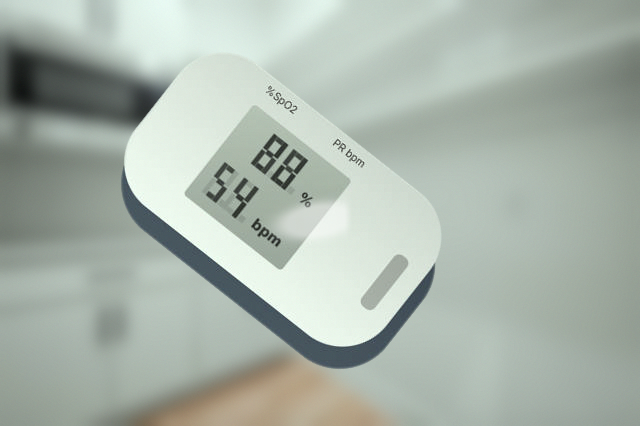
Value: 88 %
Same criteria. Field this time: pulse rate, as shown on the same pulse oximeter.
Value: 54 bpm
